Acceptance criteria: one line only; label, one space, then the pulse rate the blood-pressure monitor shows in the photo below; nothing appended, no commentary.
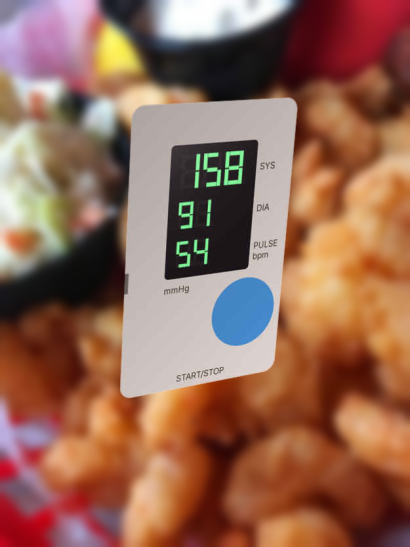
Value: 54 bpm
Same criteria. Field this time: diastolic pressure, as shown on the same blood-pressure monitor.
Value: 91 mmHg
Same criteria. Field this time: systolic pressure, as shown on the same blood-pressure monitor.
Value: 158 mmHg
